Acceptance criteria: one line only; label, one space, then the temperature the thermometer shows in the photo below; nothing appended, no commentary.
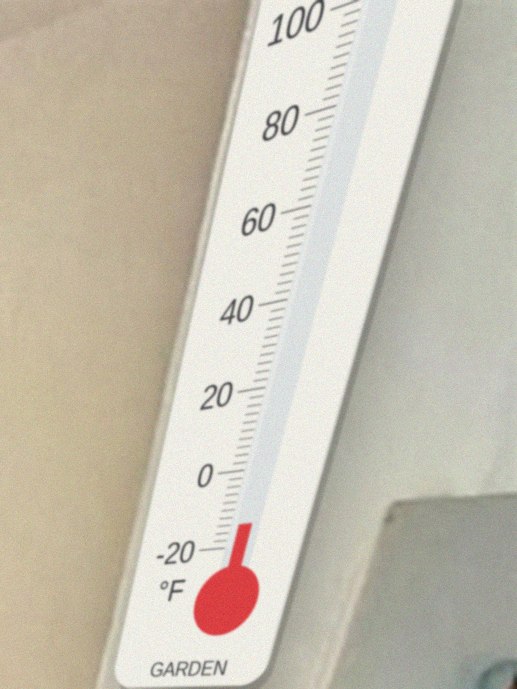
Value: -14 °F
